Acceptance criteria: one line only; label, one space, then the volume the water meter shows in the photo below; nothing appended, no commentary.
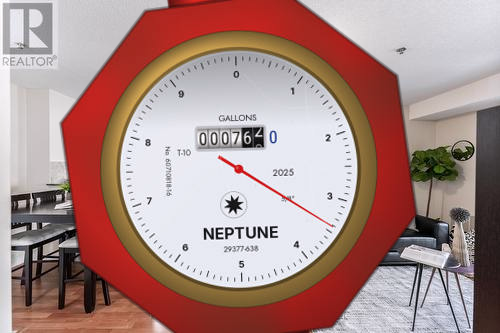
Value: 7623.4 gal
